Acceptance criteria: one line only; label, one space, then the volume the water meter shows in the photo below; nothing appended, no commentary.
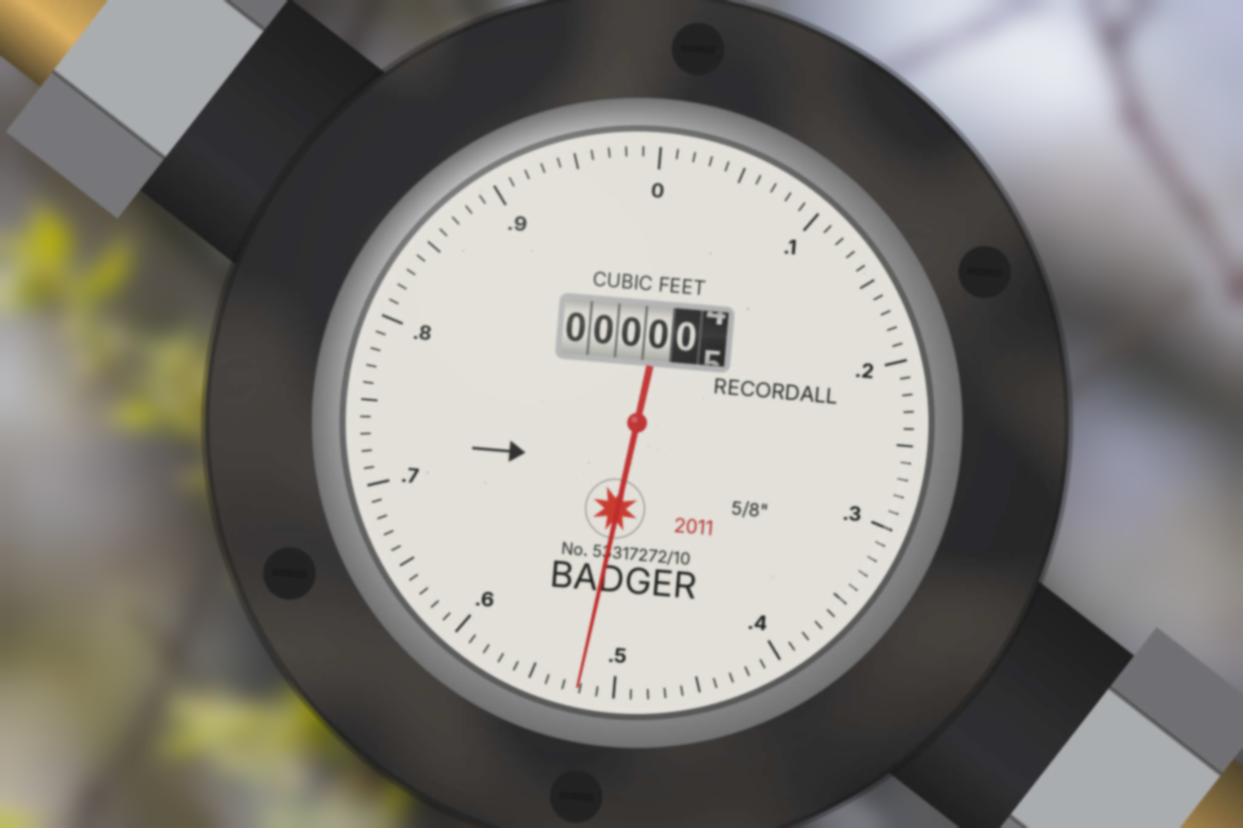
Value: 4.52 ft³
